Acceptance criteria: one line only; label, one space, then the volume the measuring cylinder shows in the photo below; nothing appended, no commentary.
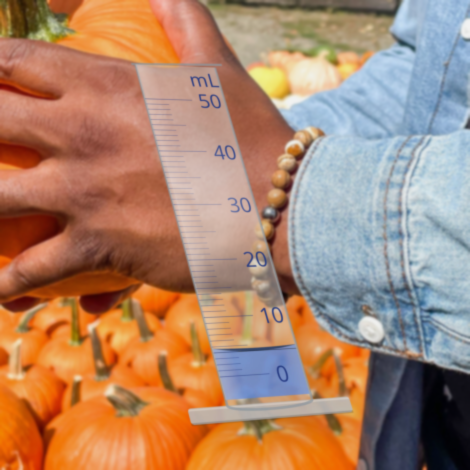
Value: 4 mL
